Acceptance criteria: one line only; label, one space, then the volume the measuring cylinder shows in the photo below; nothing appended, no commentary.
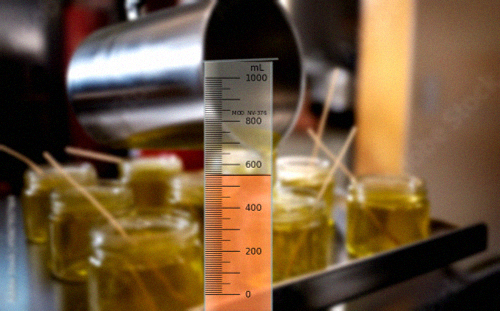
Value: 550 mL
